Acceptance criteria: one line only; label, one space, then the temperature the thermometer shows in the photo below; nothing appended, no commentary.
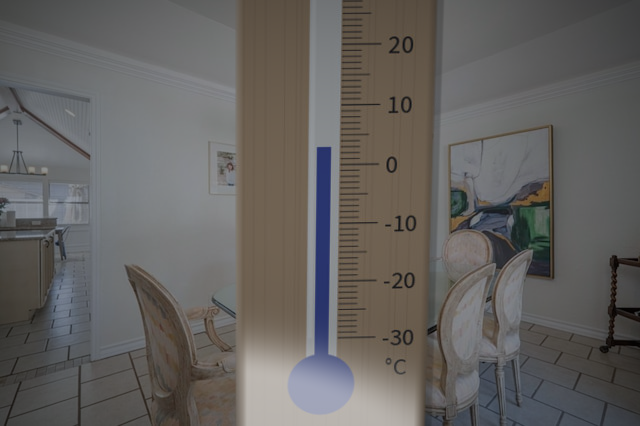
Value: 3 °C
